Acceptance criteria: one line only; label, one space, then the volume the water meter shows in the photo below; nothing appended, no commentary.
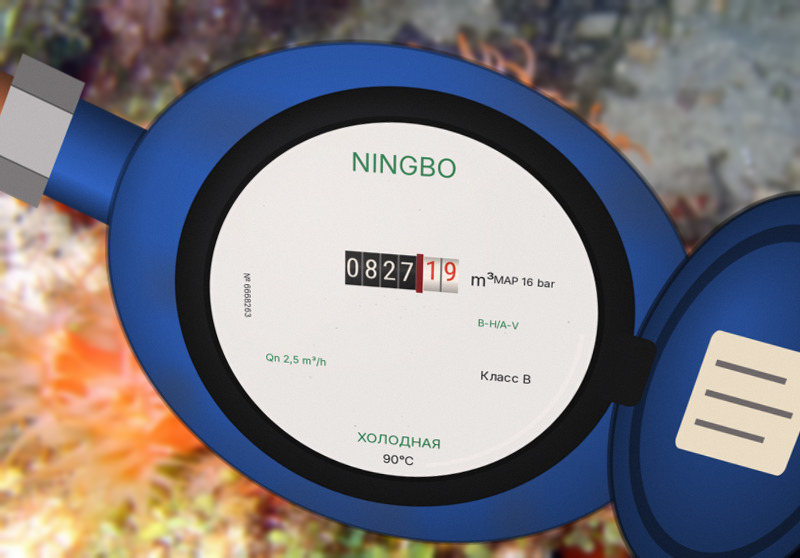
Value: 827.19 m³
